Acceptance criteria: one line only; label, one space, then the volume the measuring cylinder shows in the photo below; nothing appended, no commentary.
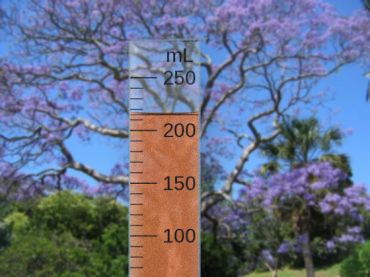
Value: 215 mL
